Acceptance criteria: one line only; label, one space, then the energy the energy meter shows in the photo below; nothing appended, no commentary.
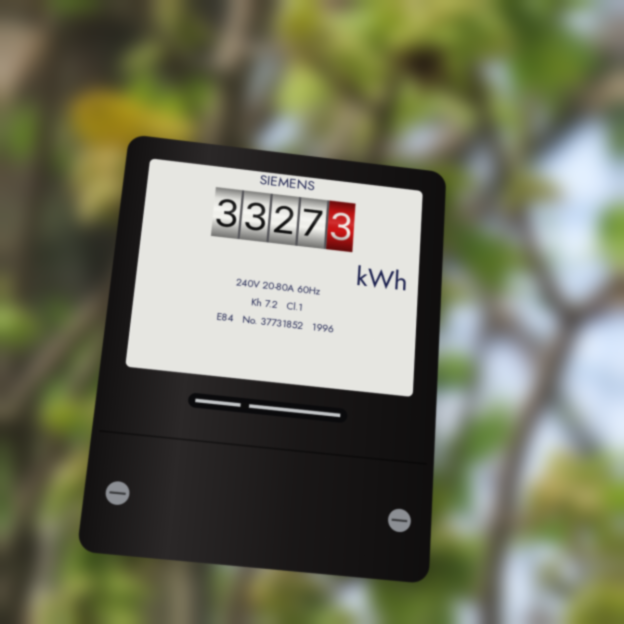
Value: 3327.3 kWh
